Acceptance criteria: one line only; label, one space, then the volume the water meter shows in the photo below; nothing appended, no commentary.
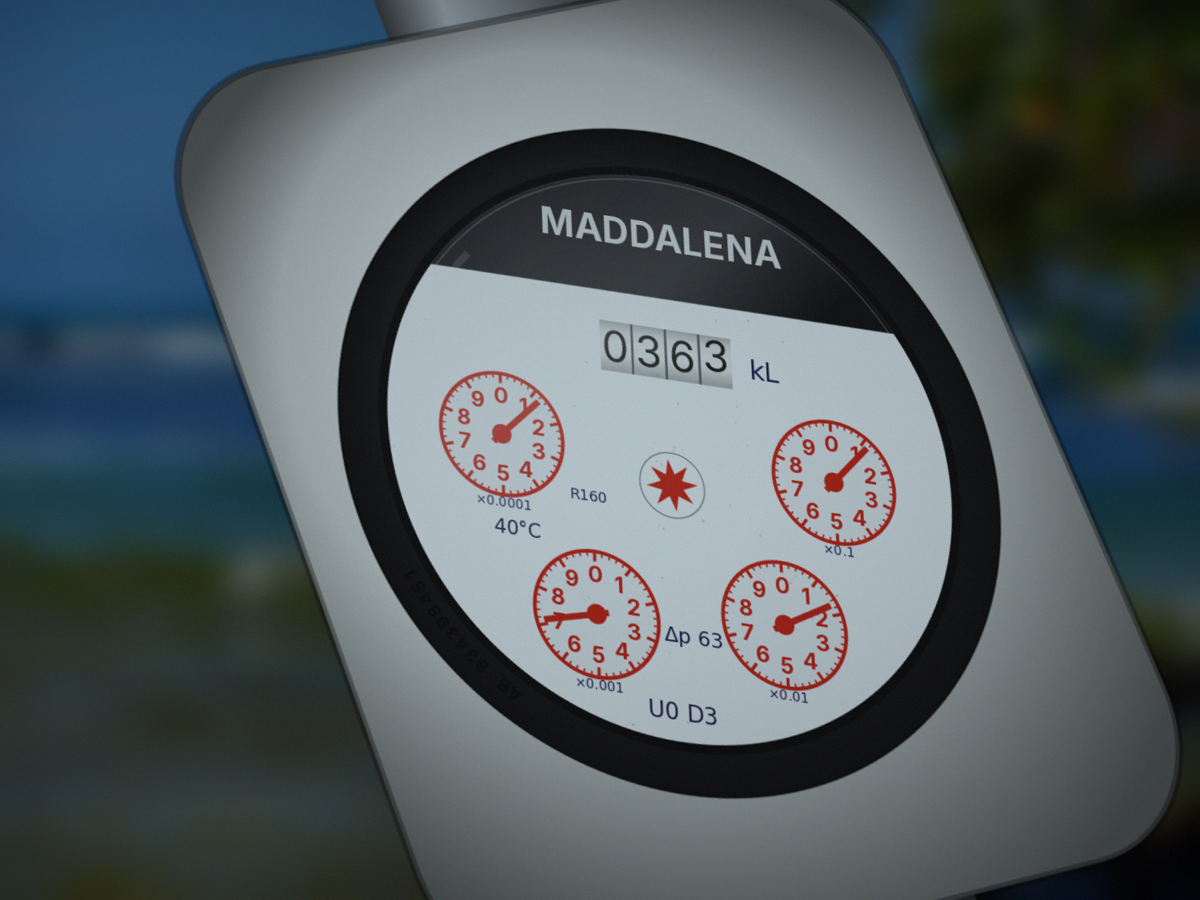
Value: 363.1171 kL
